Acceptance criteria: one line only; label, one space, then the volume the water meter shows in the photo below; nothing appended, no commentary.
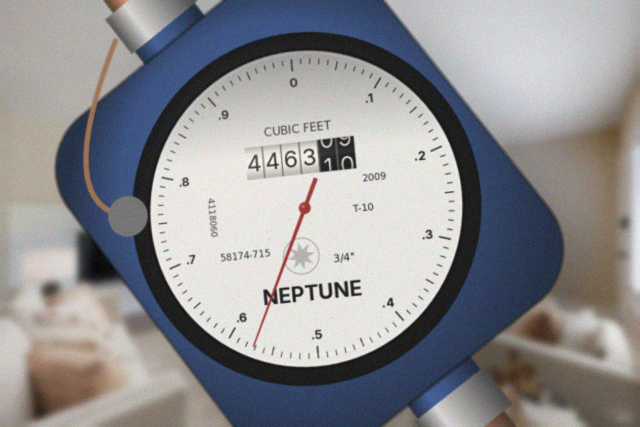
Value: 446309.57 ft³
